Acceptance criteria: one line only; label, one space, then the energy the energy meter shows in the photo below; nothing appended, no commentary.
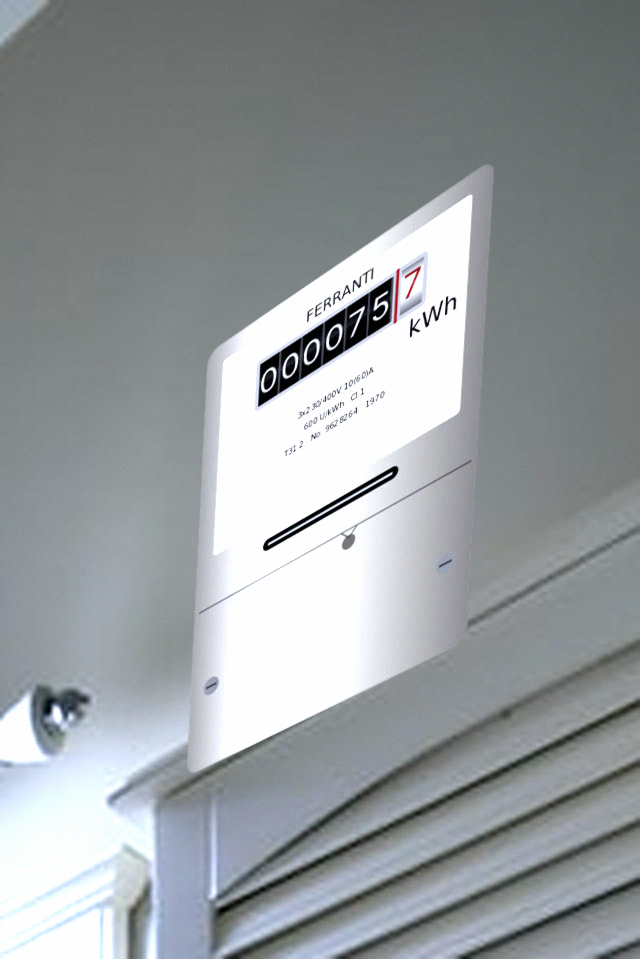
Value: 75.7 kWh
